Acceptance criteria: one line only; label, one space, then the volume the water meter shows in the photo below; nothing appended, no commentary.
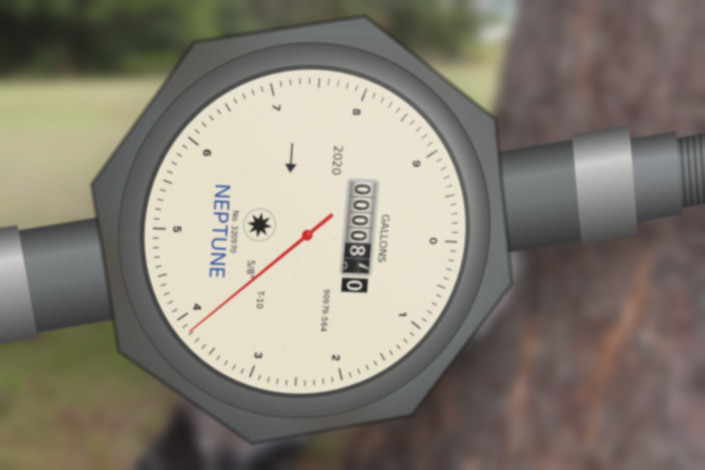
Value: 873.8 gal
